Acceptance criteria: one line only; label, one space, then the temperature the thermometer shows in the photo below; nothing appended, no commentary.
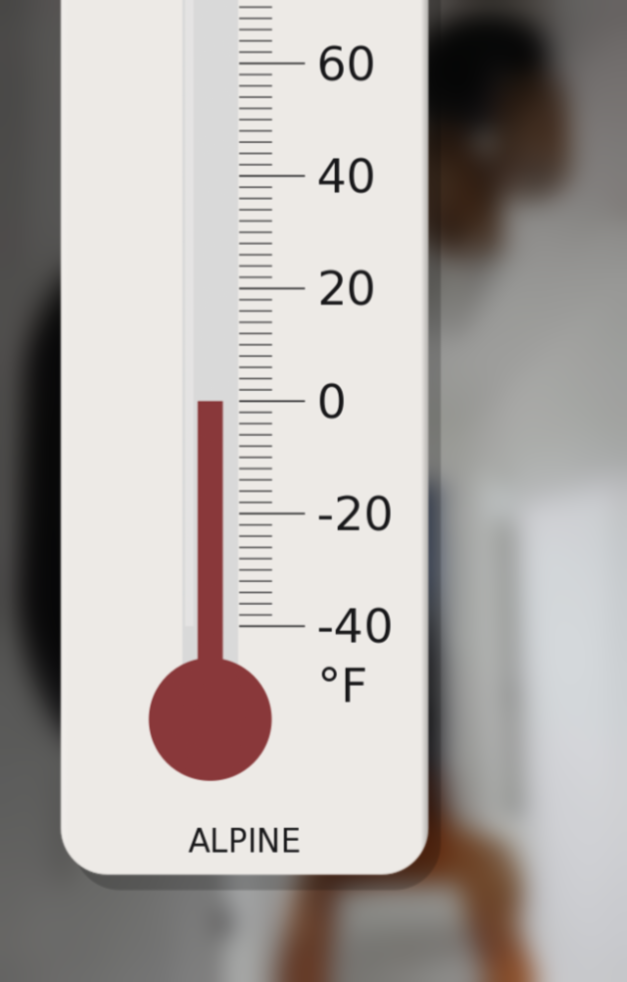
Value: 0 °F
